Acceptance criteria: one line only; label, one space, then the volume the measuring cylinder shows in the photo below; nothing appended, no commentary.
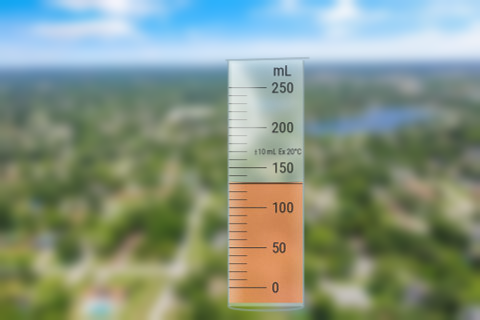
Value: 130 mL
